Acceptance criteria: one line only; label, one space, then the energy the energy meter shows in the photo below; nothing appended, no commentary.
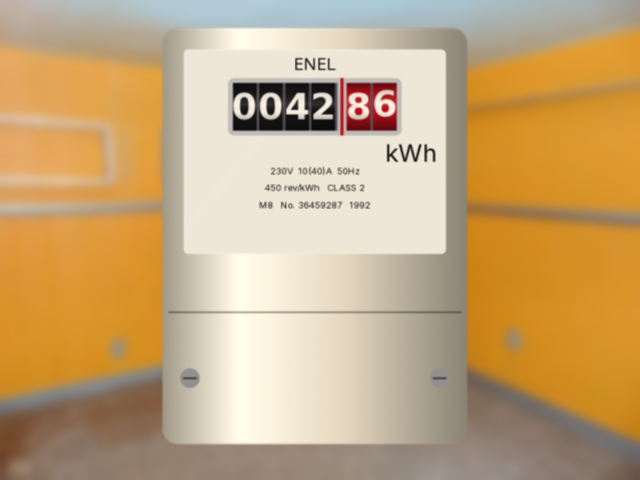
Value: 42.86 kWh
